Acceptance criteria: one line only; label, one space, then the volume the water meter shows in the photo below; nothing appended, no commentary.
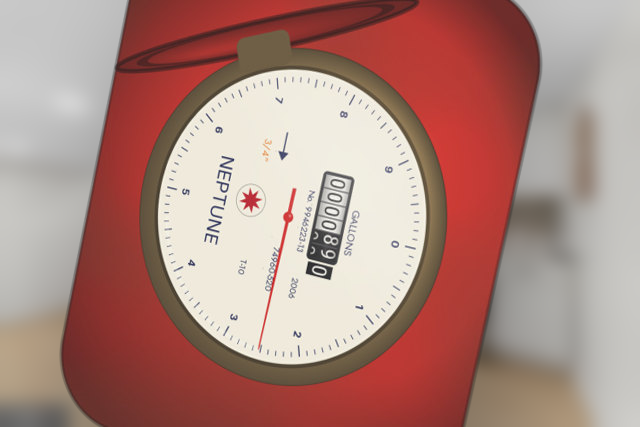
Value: 892.5 gal
